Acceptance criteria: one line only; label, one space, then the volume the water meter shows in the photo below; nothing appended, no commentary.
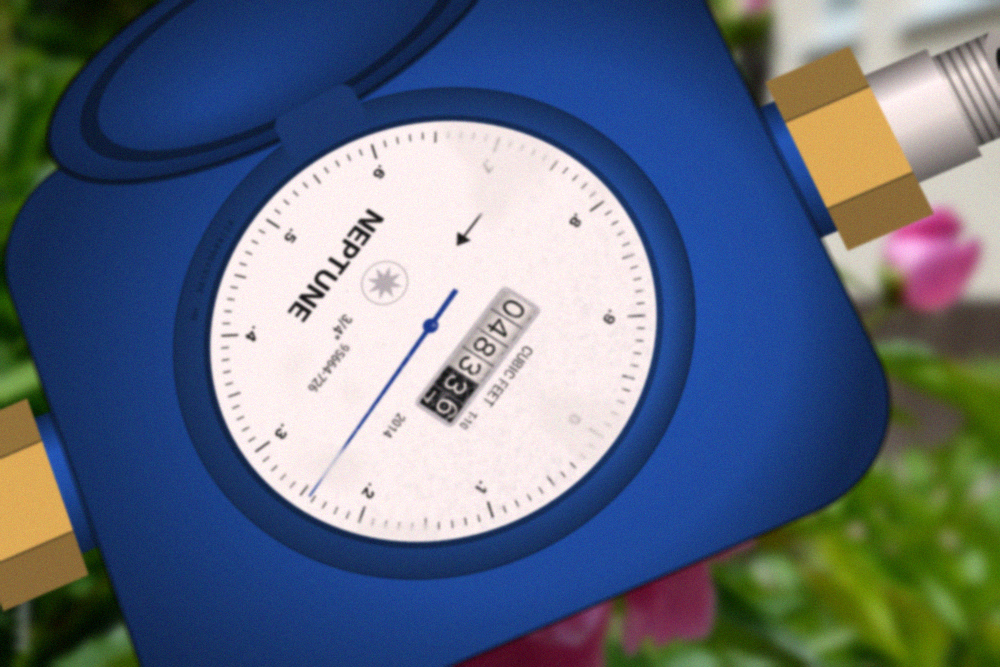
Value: 48336.24 ft³
